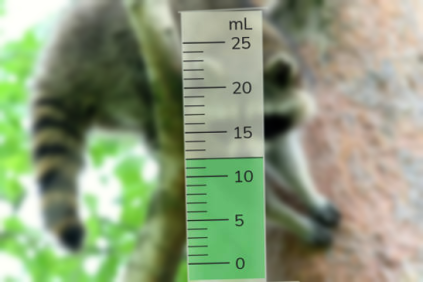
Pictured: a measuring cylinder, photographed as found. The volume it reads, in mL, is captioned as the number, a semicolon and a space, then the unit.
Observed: 12; mL
